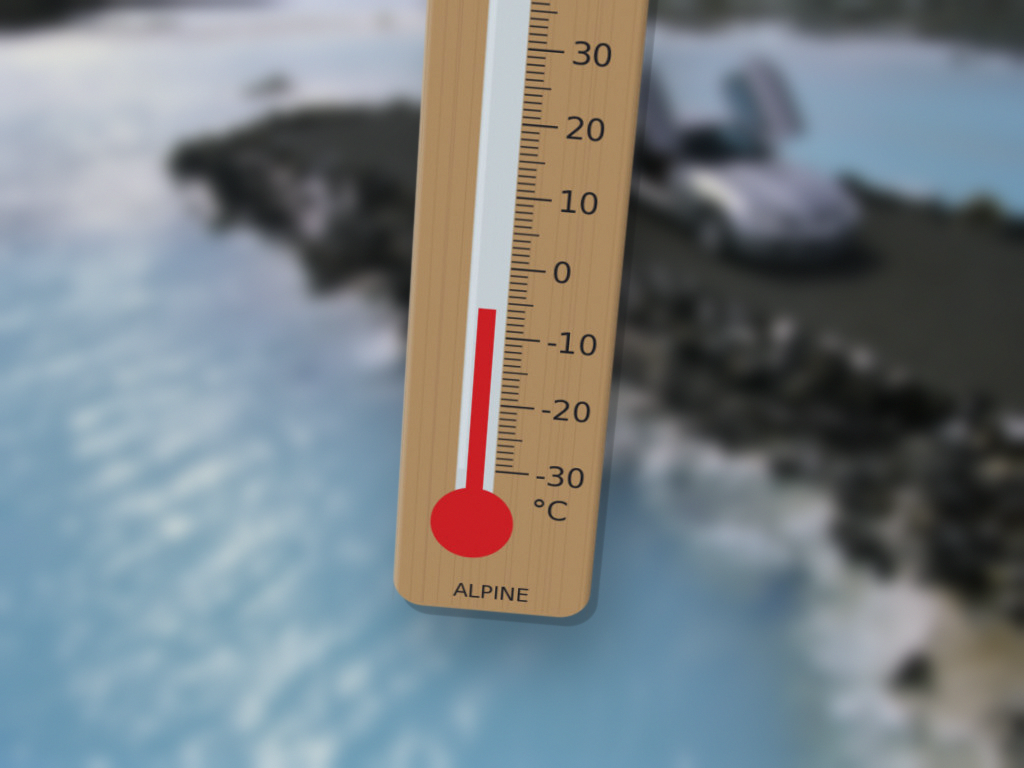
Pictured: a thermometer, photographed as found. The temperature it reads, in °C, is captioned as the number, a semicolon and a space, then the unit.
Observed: -6; °C
